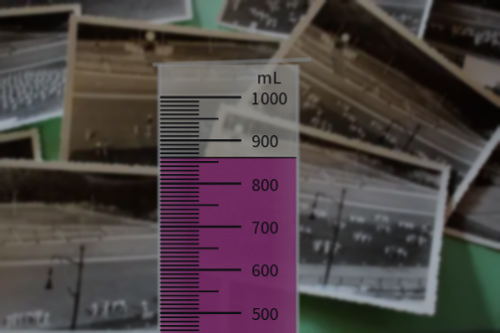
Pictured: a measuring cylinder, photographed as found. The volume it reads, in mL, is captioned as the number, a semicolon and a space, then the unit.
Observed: 860; mL
